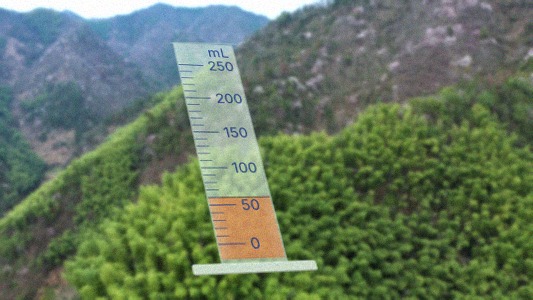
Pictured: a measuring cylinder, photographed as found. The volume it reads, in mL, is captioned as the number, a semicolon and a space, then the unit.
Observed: 60; mL
